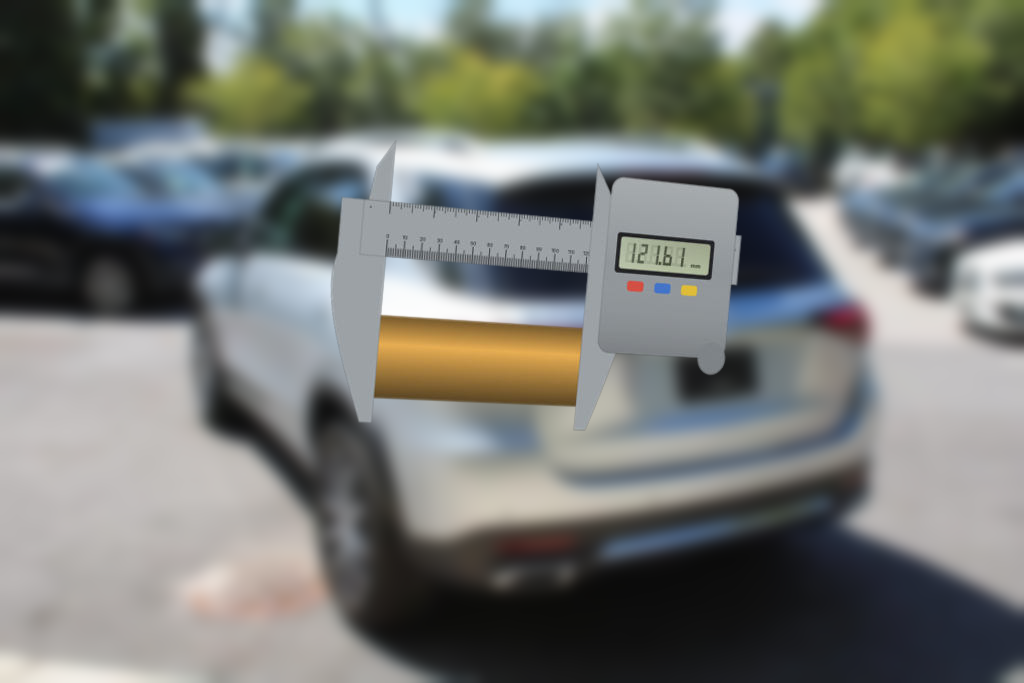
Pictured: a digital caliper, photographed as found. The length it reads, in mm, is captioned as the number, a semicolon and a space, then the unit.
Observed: 121.61; mm
